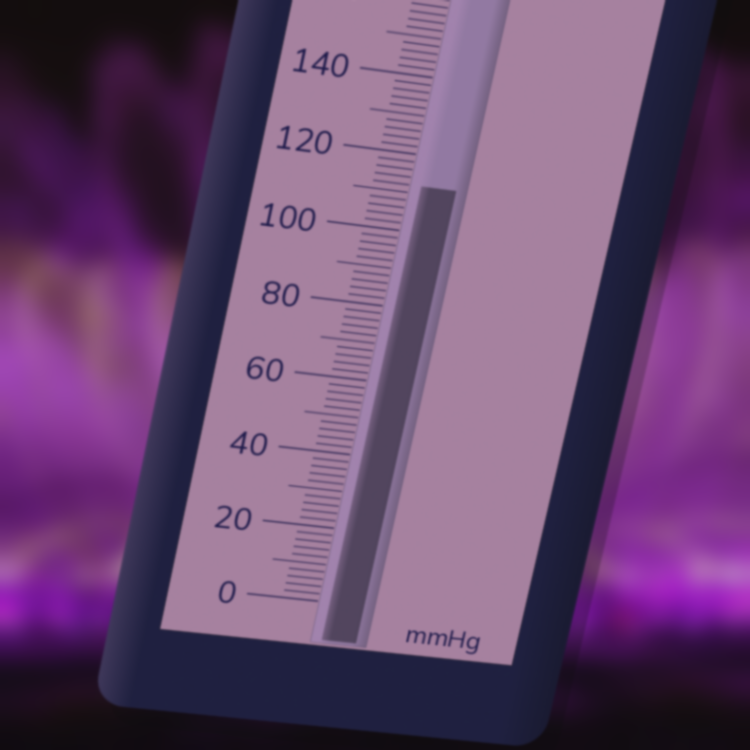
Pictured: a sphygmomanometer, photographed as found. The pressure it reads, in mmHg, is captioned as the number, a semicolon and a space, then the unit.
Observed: 112; mmHg
